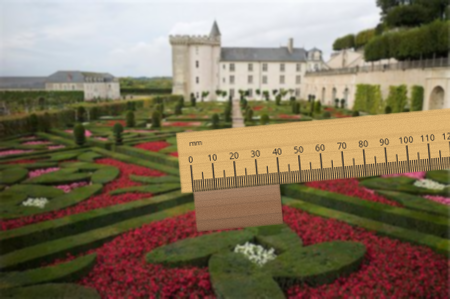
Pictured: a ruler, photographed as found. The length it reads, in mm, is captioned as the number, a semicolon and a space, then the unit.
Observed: 40; mm
